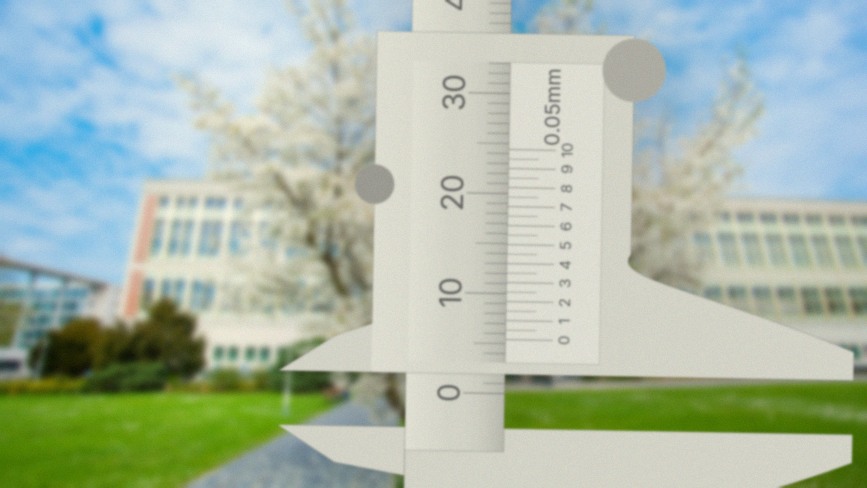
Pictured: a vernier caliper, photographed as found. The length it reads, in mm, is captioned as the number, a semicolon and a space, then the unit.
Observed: 5.4; mm
